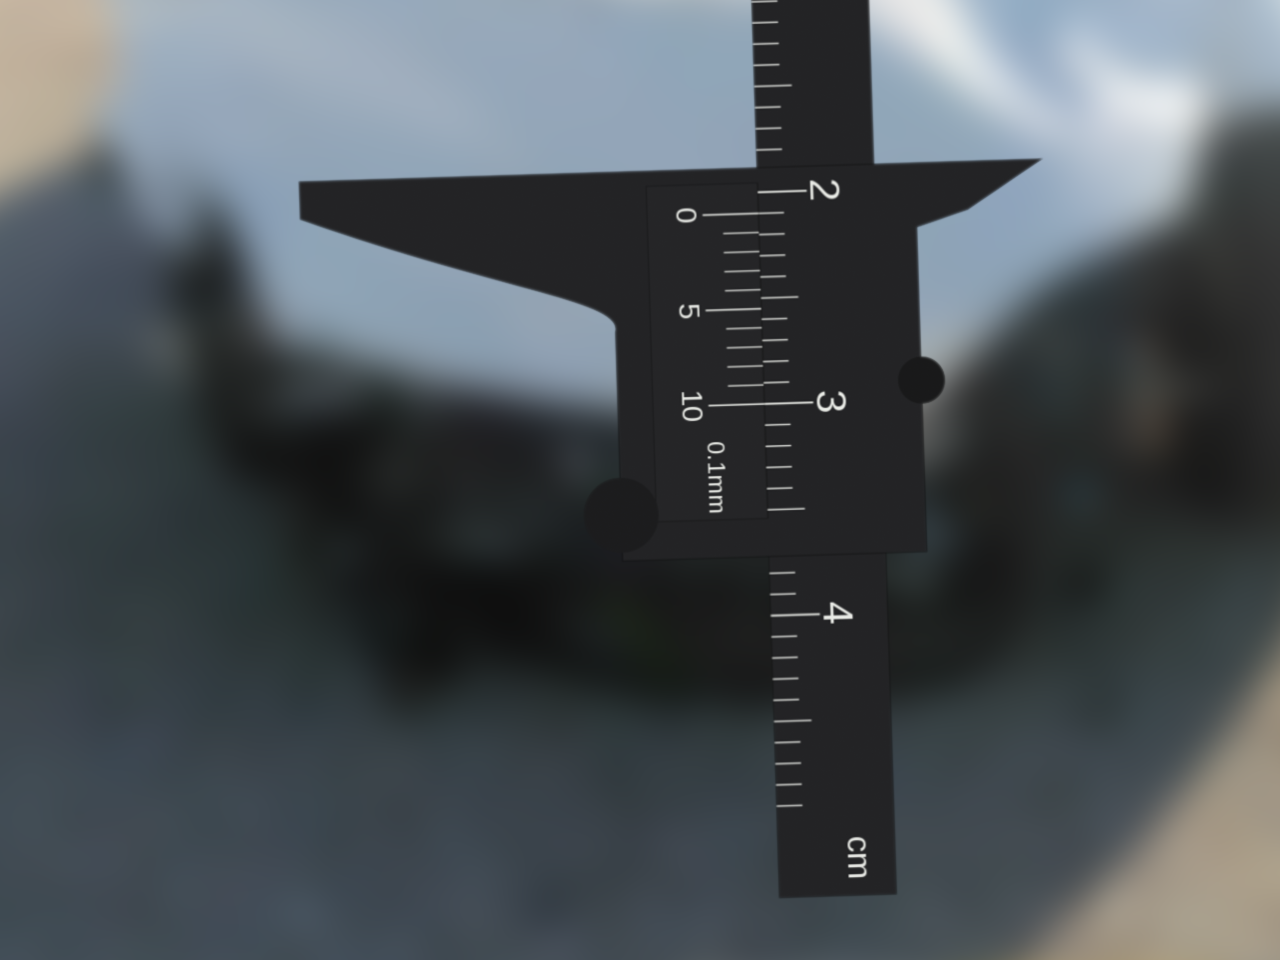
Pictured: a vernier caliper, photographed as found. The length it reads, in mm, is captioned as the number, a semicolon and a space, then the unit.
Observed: 21.0; mm
